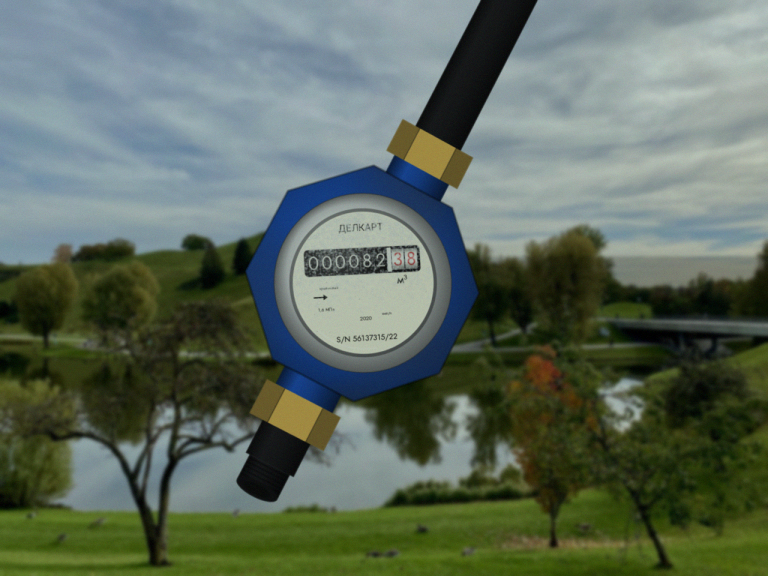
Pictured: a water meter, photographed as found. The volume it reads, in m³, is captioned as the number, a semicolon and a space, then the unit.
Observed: 82.38; m³
